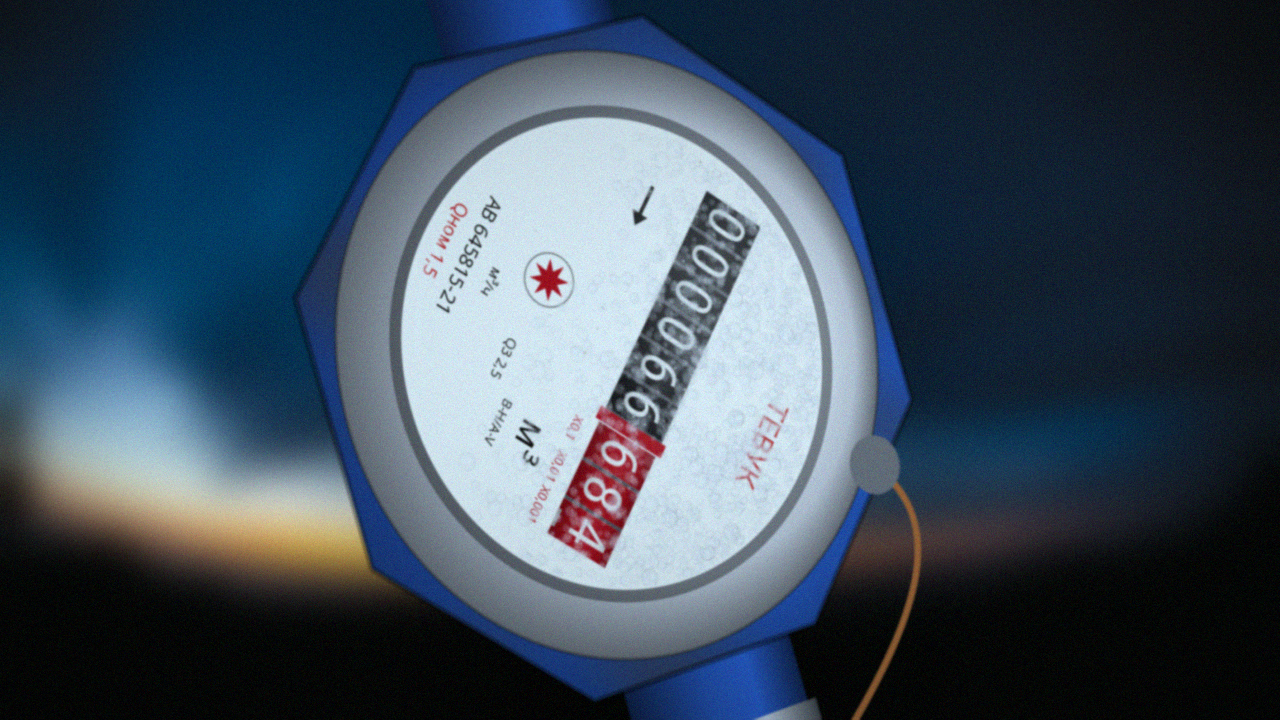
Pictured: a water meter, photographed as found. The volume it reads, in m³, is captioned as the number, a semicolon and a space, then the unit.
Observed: 66.684; m³
